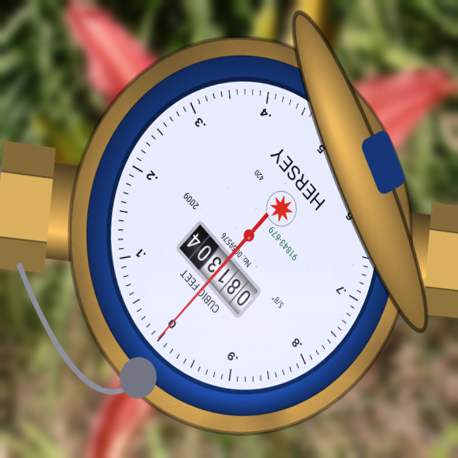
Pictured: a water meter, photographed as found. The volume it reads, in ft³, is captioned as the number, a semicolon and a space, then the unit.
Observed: 81304.00; ft³
